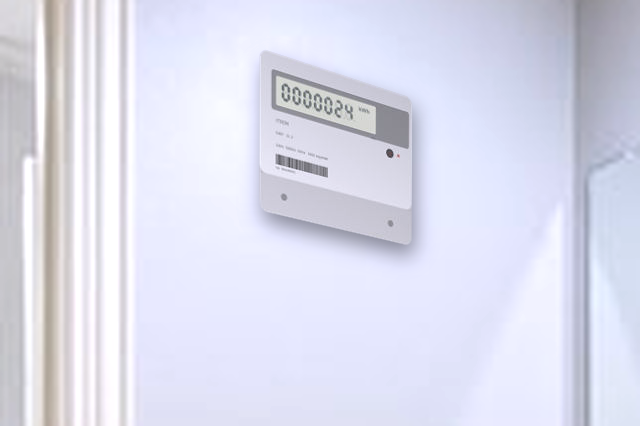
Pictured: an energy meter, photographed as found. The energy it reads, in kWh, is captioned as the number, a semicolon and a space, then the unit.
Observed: 24; kWh
